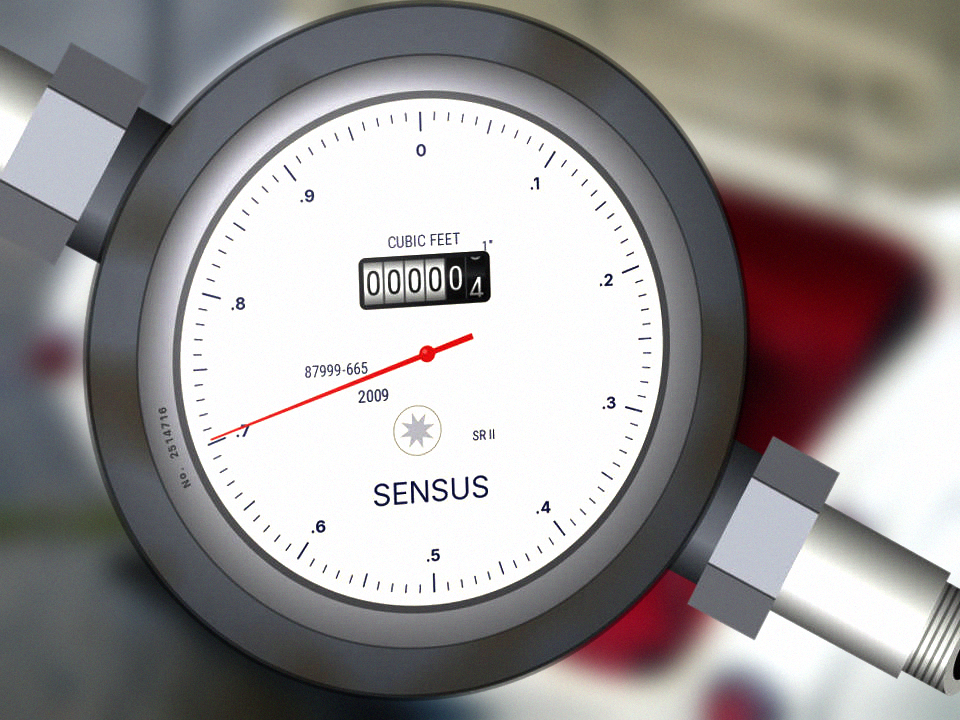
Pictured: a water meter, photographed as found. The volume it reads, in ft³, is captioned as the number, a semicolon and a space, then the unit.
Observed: 3.70; ft³
